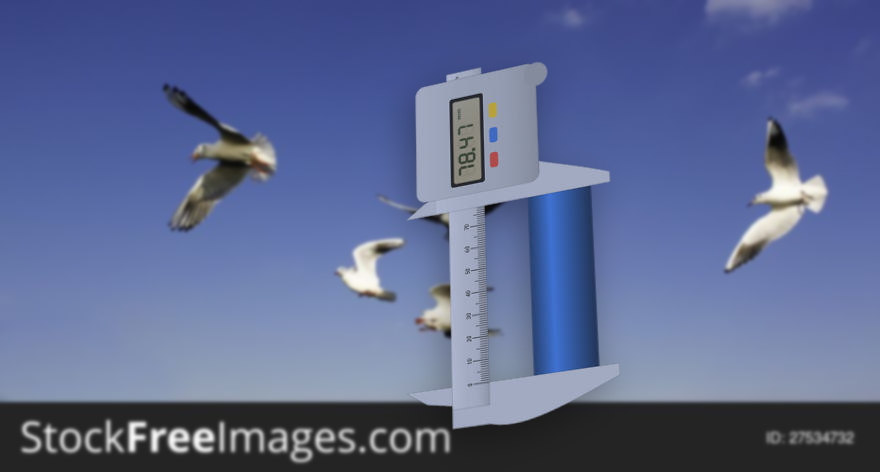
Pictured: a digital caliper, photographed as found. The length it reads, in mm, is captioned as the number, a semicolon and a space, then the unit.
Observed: 78.47; mm
